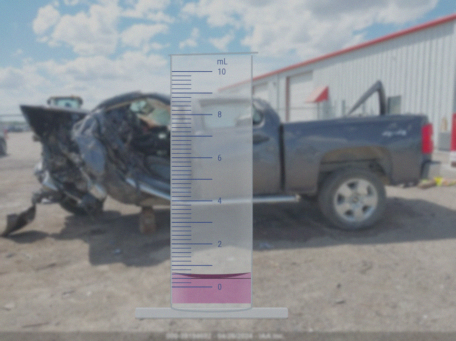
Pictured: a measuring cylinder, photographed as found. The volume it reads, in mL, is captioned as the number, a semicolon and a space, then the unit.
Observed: 0.4; mL
